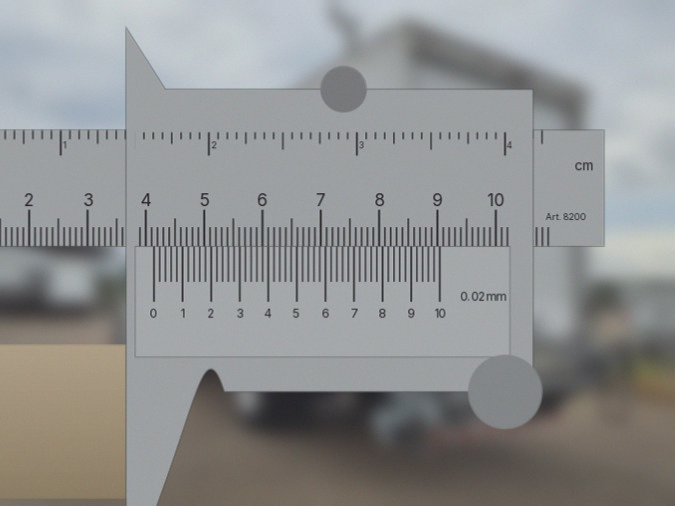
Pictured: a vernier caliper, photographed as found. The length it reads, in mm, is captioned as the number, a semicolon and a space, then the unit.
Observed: 41.4; mm
